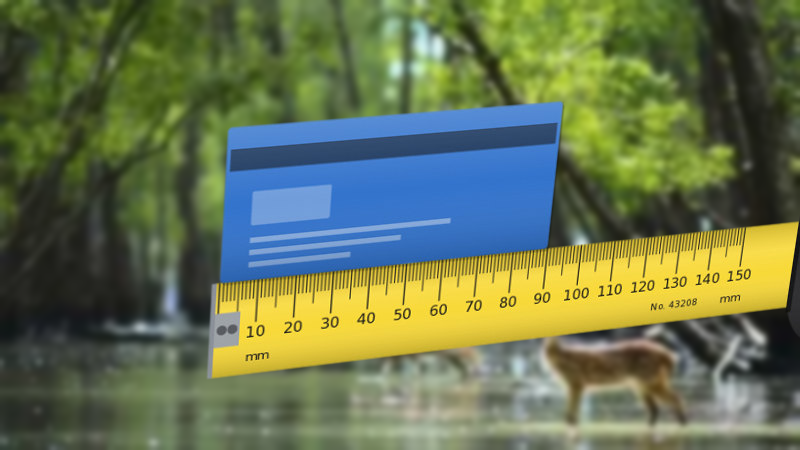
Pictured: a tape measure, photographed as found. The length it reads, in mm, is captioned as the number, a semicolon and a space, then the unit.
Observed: 90; mm
